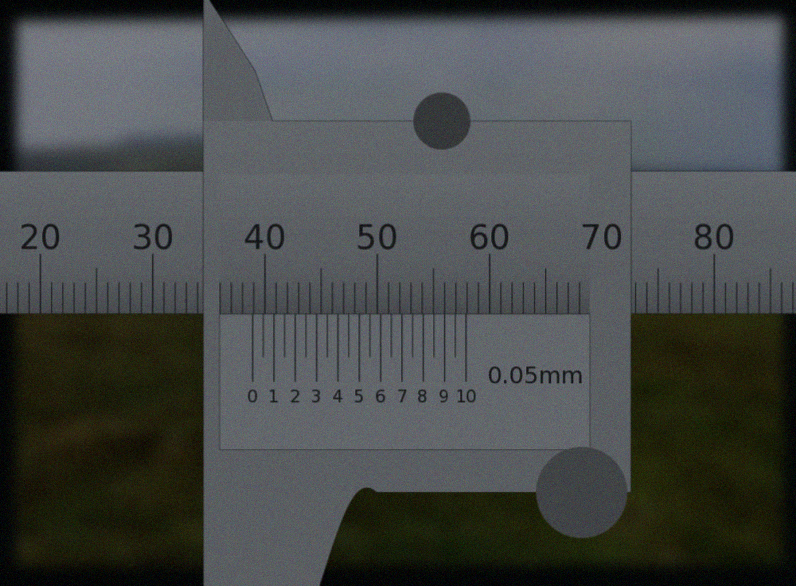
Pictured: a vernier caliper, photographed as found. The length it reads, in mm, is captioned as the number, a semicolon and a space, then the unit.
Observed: 38.9; mm
